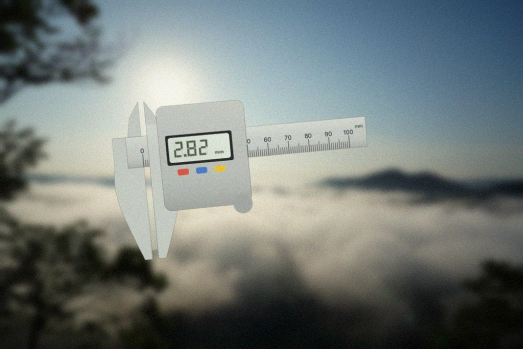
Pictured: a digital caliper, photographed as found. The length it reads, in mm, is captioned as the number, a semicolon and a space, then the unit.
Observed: 2.82; mm
